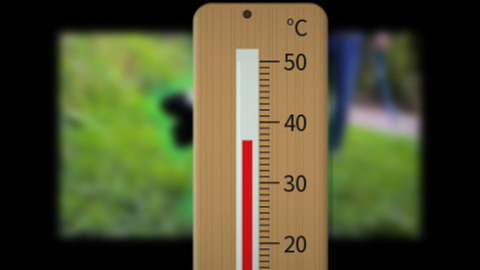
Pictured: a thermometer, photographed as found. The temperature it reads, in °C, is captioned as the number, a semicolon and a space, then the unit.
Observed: 37; °C
